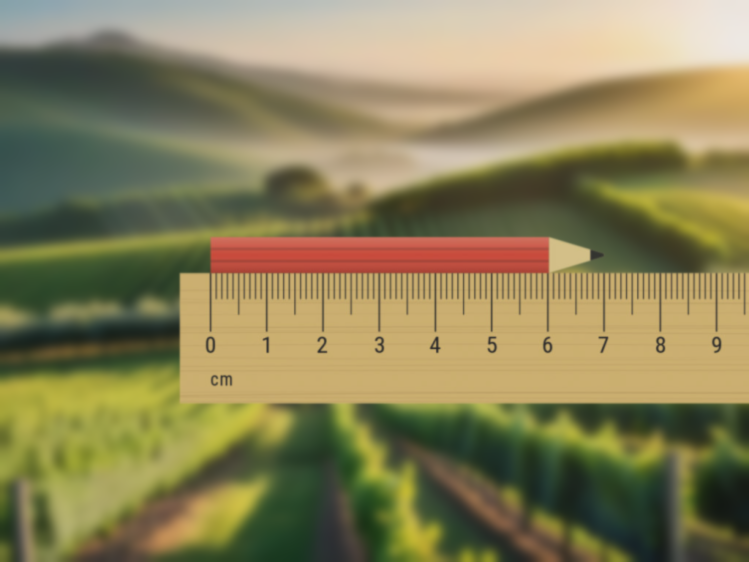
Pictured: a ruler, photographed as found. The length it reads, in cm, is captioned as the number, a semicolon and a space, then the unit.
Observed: 7; cm
